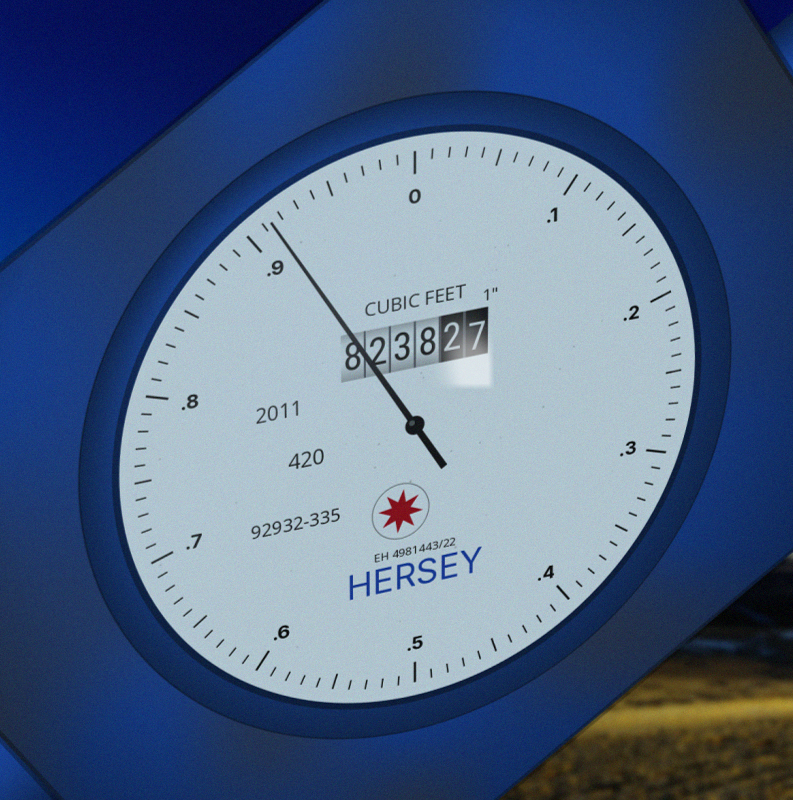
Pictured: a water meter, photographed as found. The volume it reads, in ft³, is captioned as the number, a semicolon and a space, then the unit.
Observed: 823826.91; ft³
